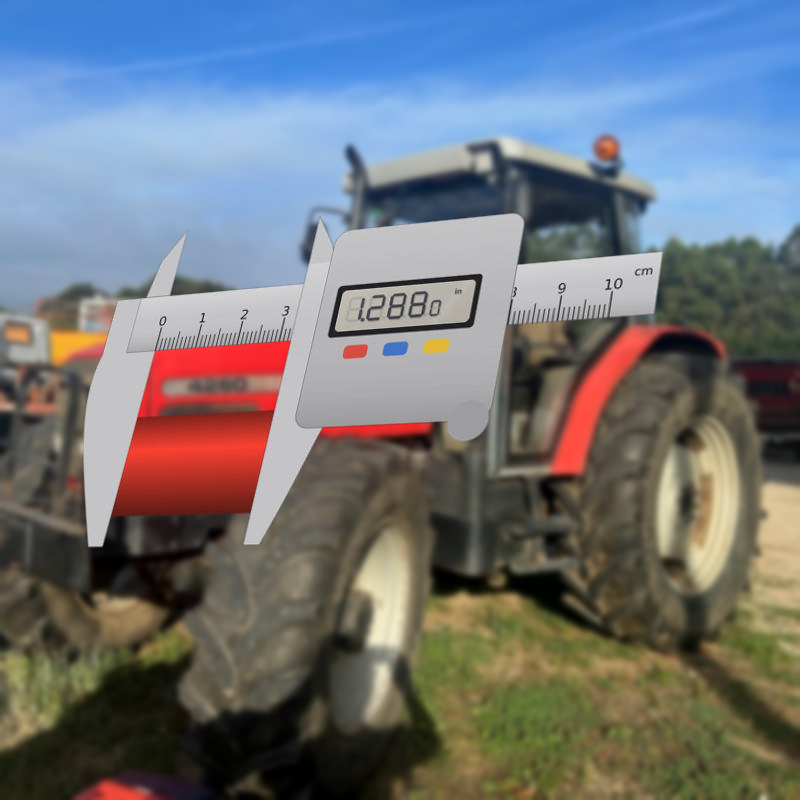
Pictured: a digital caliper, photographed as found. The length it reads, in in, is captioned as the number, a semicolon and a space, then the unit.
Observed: 1.2880; in
